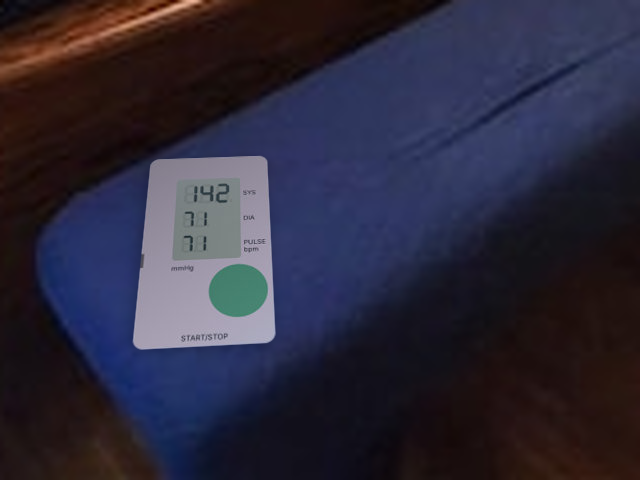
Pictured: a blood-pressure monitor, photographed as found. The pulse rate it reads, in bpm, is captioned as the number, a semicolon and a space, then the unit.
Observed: 71; bpm
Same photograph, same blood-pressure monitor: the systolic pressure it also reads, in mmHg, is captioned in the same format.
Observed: 142; mmHg
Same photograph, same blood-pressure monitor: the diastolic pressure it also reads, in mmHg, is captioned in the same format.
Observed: 71; mmHg
